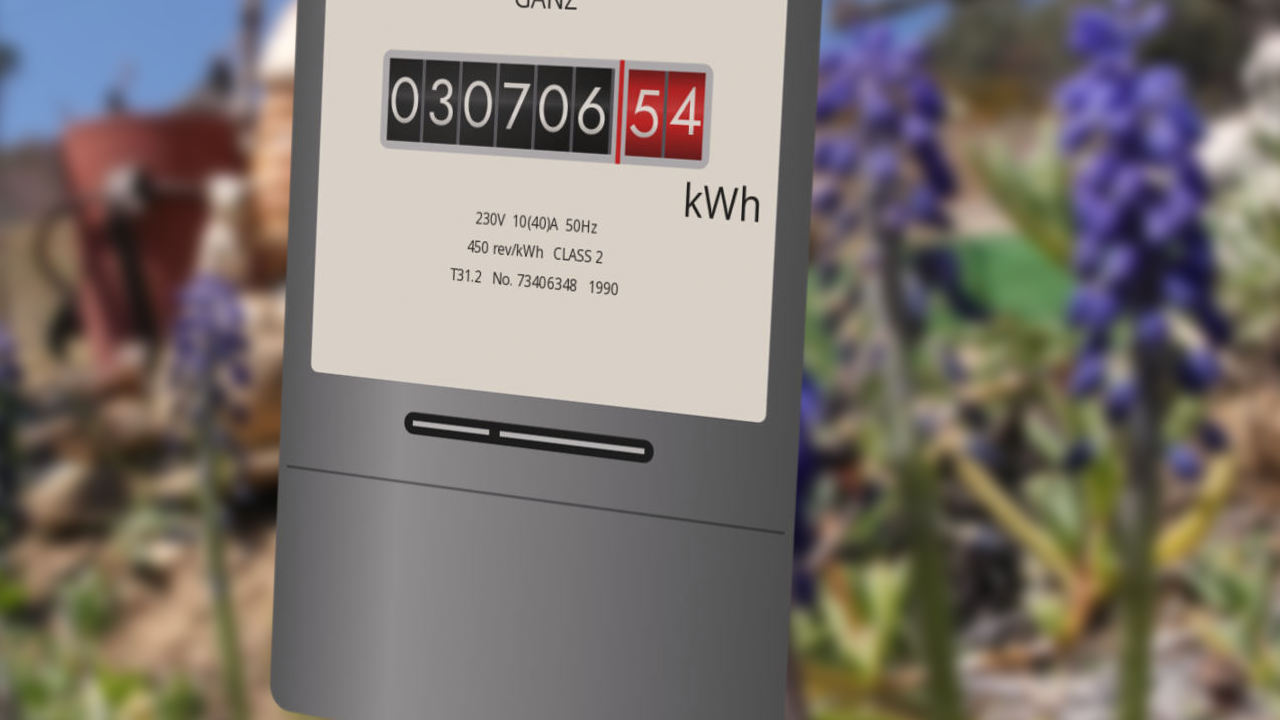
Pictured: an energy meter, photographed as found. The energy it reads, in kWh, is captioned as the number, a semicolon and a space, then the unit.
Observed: 30706.54; kWh
